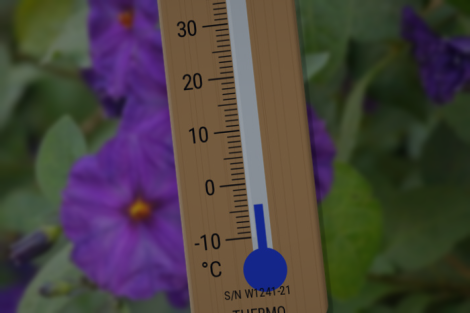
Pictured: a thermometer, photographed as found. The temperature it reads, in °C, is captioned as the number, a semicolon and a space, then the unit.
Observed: -4; °C
